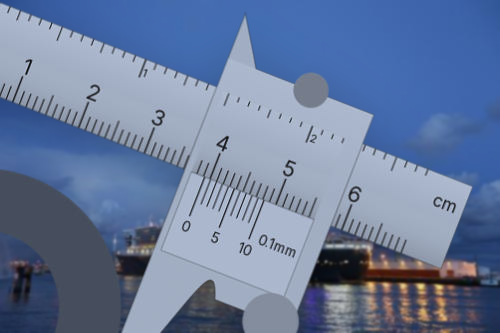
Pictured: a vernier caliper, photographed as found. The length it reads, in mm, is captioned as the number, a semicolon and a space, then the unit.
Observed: 39.2; mm
